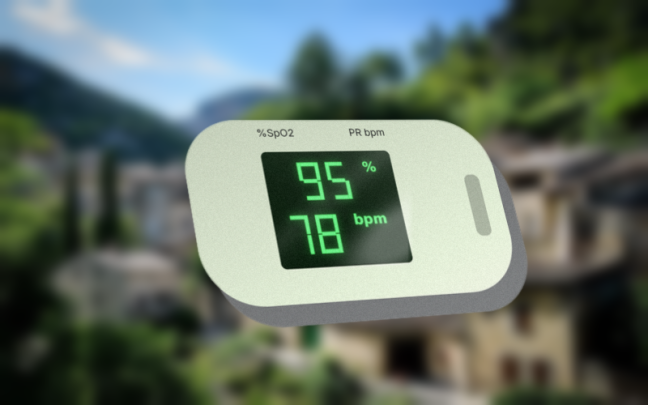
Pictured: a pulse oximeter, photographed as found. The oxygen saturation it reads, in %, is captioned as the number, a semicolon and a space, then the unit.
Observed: 95; %
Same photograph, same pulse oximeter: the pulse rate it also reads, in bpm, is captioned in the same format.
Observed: 78; bpm
